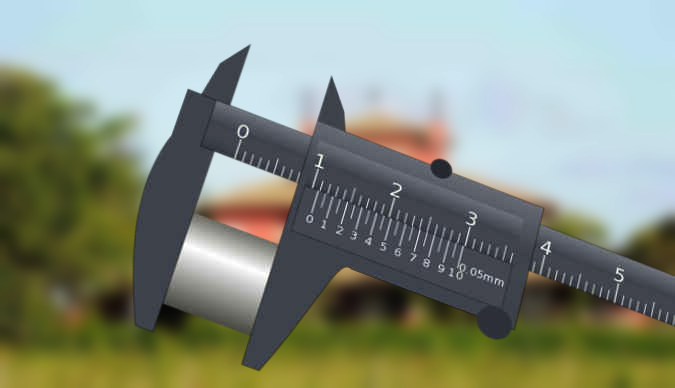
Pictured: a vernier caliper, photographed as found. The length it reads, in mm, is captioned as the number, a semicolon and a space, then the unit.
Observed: 10.8; mm
